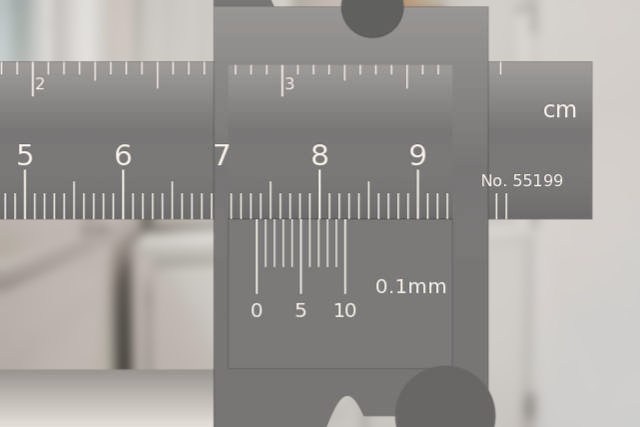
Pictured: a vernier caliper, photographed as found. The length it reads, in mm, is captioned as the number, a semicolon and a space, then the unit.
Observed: 73.6; mm
